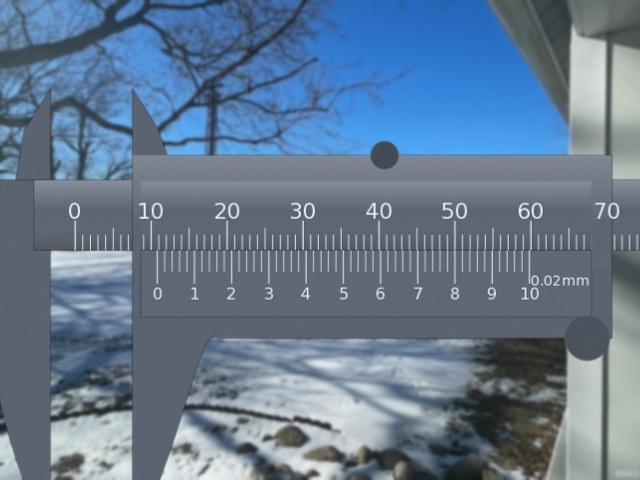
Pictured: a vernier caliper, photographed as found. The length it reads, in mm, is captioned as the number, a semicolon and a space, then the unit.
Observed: 10.8; mm
